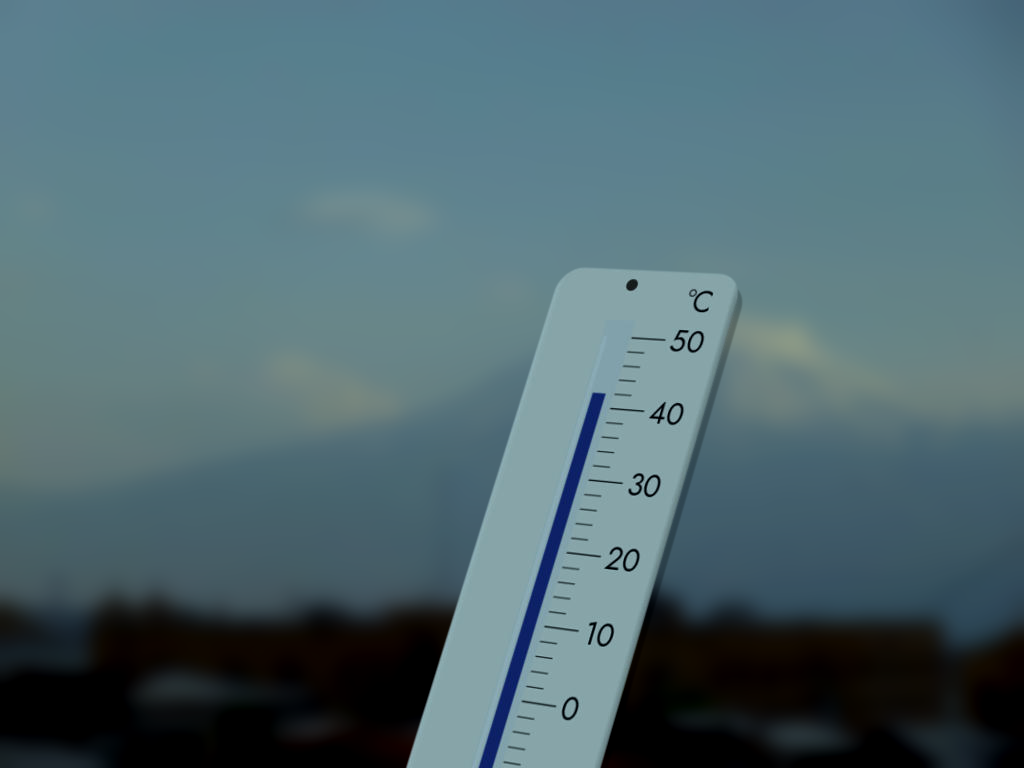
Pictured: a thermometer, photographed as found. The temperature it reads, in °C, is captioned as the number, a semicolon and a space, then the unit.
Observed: 42; °C
